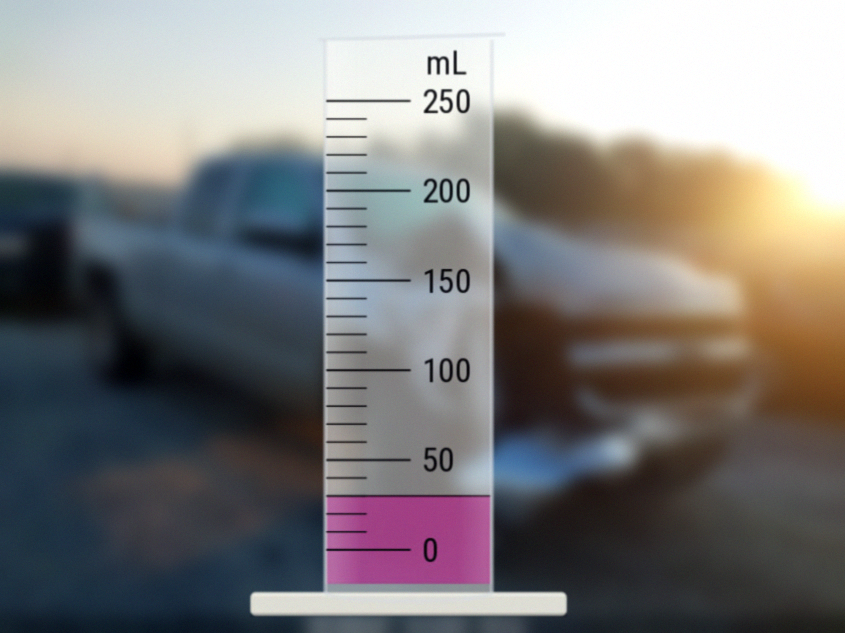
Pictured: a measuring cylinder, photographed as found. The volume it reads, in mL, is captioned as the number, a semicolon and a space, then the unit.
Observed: 30; mL
